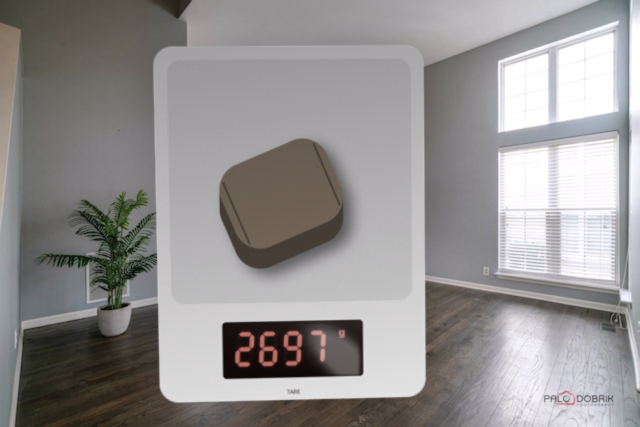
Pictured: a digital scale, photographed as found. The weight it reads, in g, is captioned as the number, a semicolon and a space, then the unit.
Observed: 2697; g
